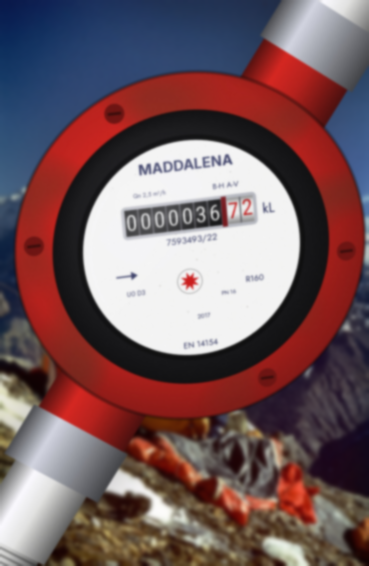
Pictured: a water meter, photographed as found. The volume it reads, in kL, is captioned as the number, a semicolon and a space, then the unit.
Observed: 36.72; kL
